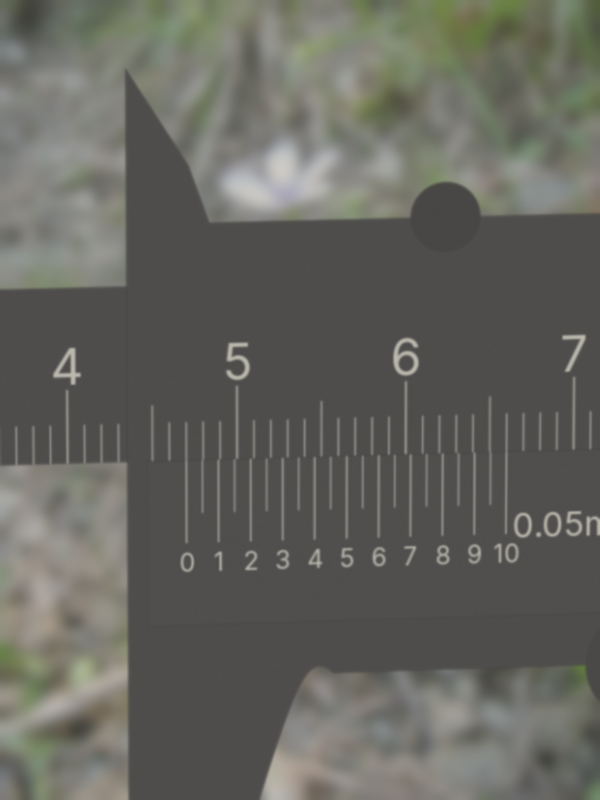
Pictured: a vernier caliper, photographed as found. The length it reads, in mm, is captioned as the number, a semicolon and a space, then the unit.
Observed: 47.0; mm
